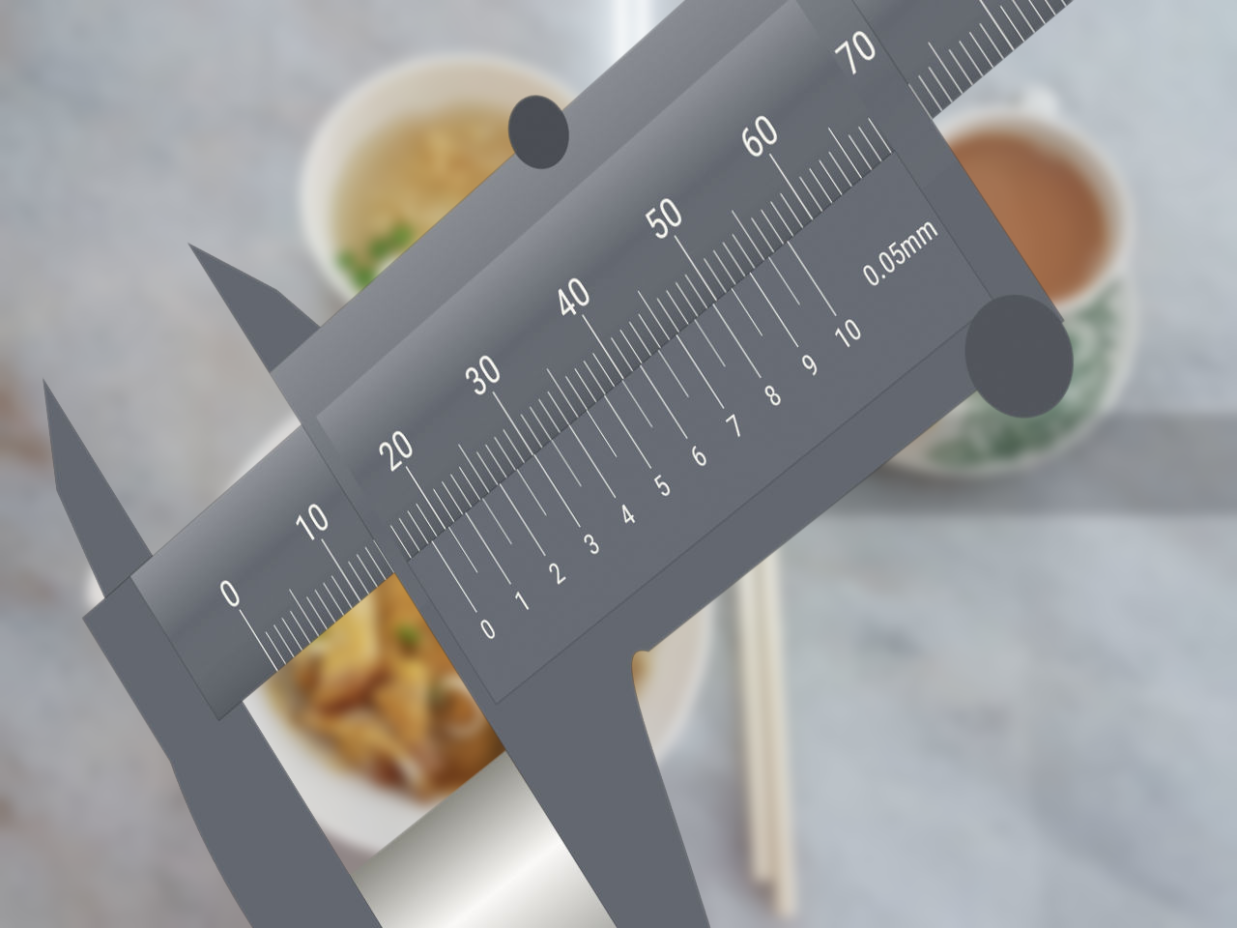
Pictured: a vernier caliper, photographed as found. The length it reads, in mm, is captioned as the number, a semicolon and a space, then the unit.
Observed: 18.4; mm
